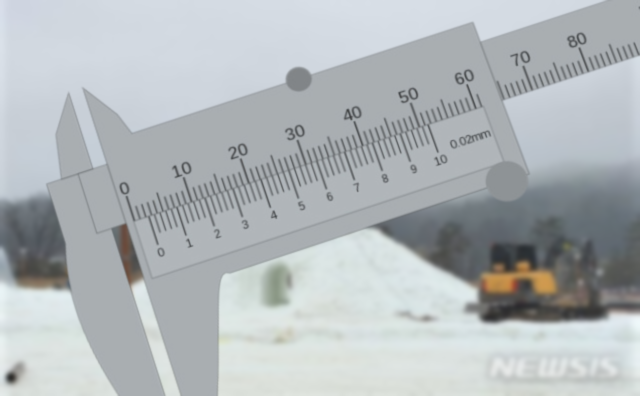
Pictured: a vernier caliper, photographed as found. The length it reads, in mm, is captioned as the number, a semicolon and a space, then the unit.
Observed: 2.5; mm
